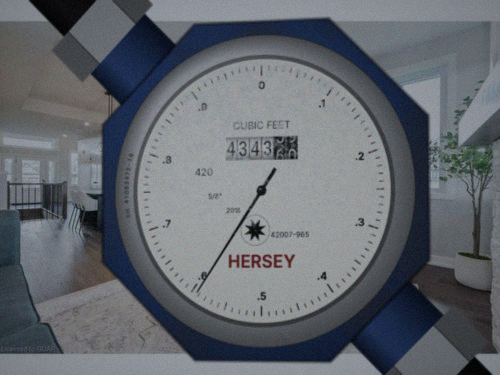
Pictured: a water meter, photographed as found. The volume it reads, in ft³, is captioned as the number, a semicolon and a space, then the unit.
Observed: 434359.59; ft³
